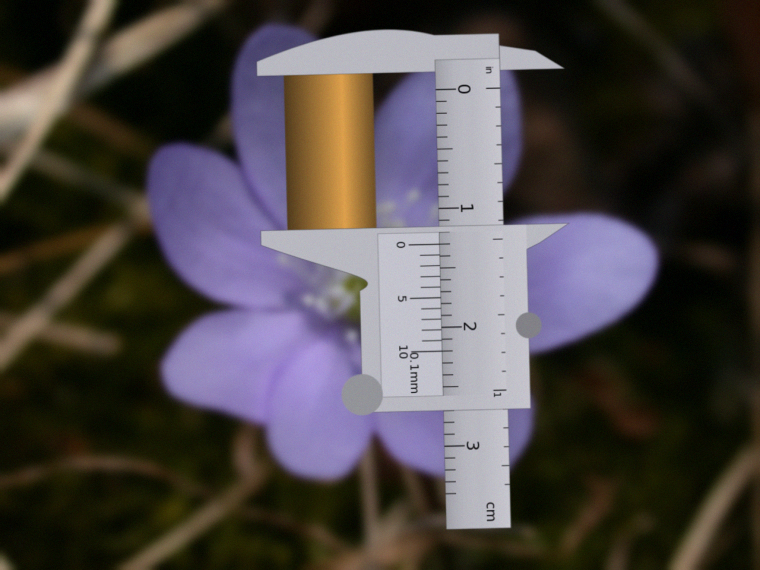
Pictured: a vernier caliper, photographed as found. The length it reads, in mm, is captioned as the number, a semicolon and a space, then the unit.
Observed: 13.0; mm
